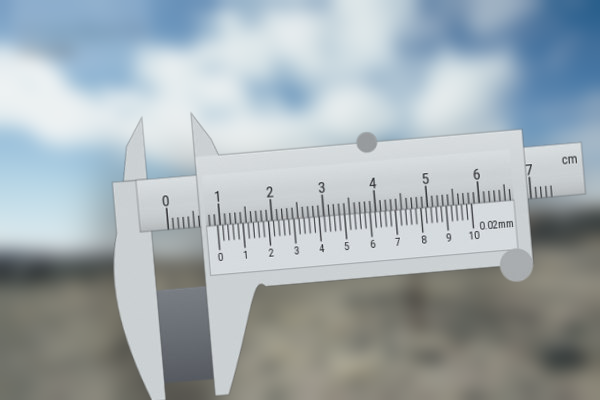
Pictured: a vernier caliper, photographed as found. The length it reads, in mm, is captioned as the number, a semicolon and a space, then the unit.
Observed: 9.5; mm
